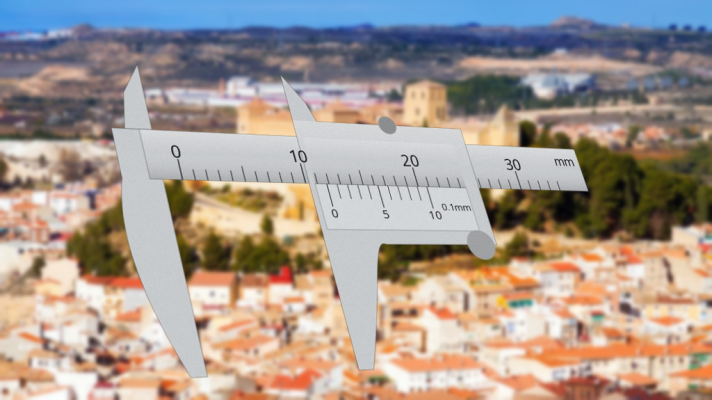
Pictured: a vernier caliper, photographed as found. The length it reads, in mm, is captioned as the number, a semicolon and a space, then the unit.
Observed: 11.8; mm
